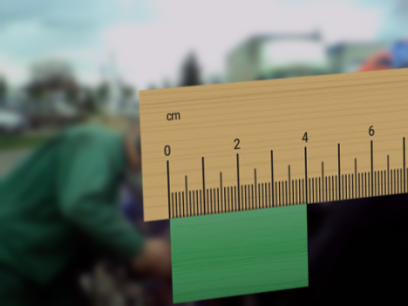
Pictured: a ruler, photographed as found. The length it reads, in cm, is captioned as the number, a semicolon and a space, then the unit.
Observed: 4; cm
